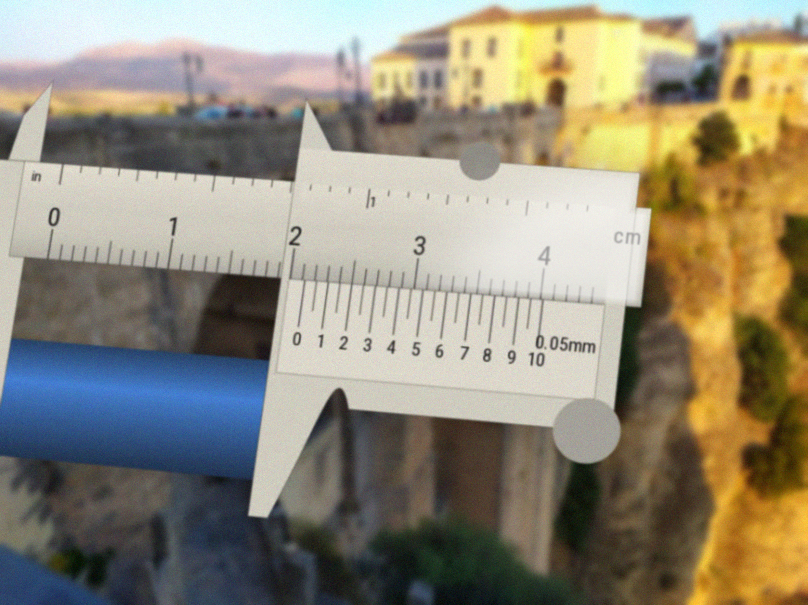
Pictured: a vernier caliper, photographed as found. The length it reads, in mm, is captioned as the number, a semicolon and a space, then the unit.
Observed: 21.2; mm
